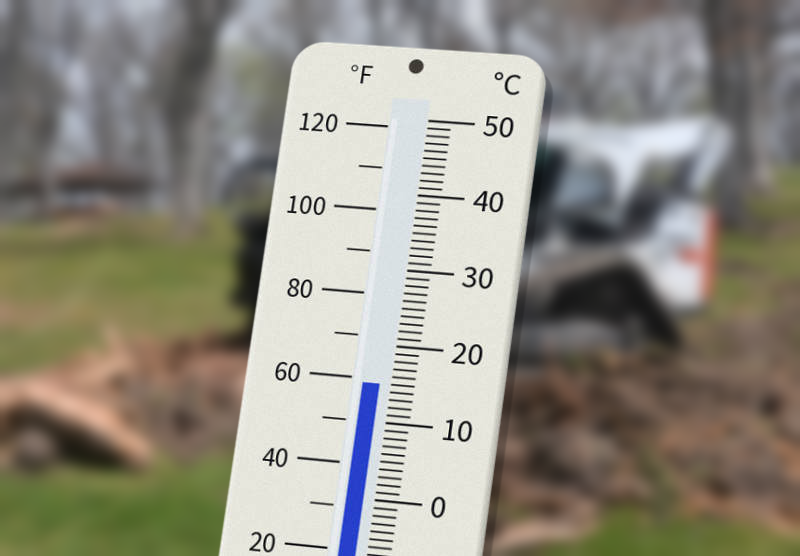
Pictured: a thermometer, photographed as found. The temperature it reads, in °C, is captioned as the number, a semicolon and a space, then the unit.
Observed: 15; °C
